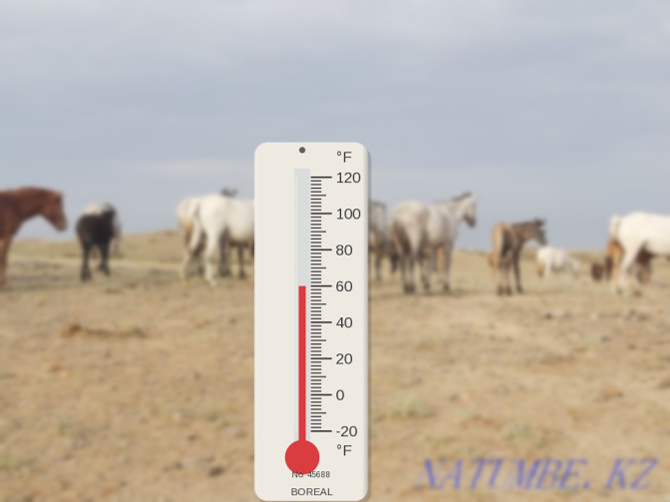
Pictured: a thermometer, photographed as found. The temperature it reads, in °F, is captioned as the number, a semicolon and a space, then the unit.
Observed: 60; °F
